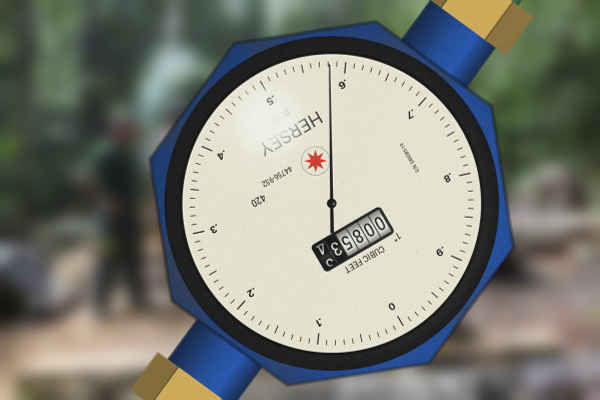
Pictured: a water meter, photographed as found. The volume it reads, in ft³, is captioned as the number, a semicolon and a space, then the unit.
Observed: 8533.58; ft³
